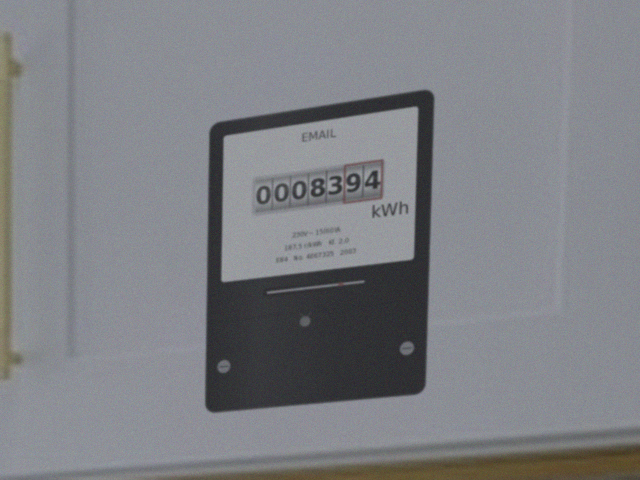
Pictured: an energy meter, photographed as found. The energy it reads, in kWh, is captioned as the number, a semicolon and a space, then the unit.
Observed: 83.94; kWh
